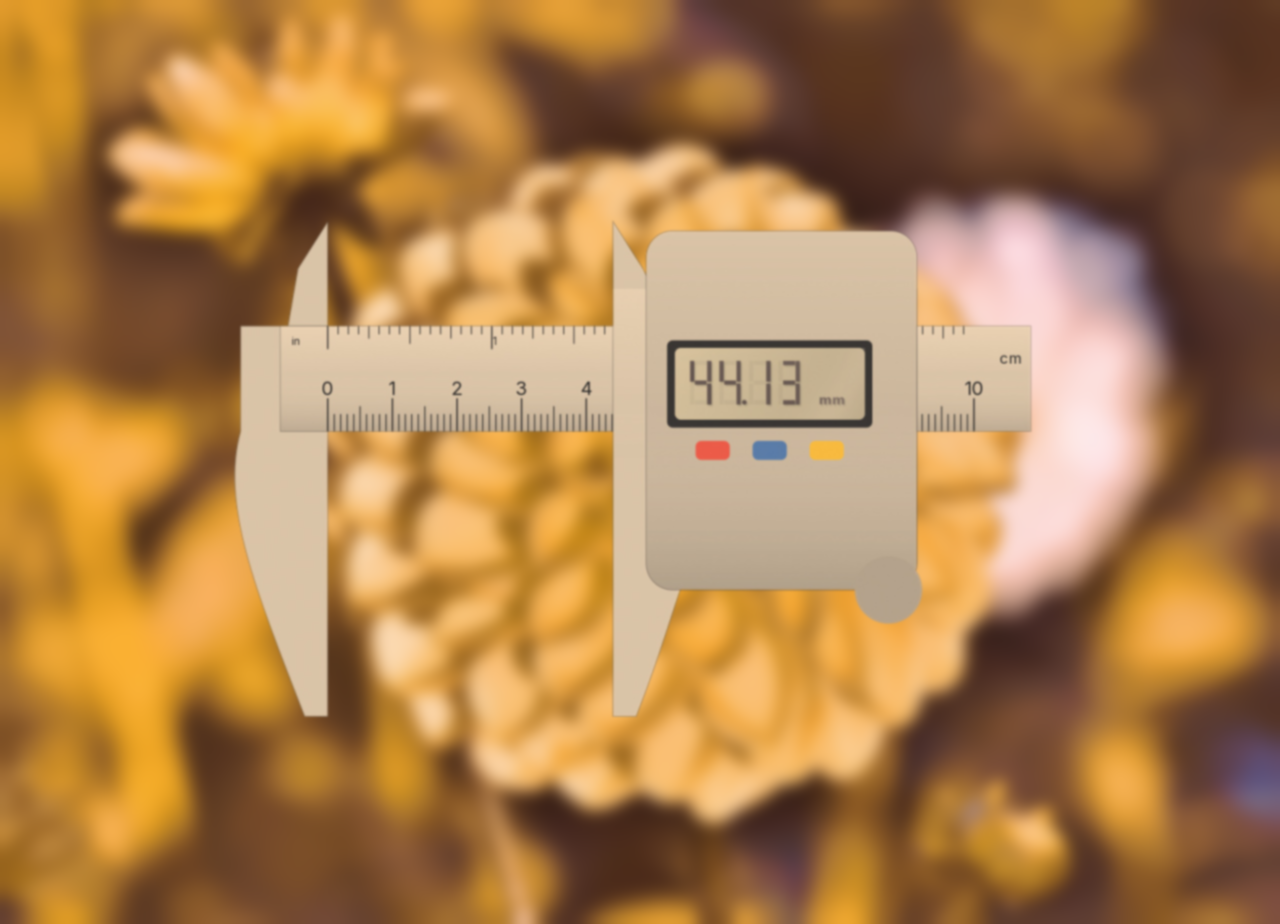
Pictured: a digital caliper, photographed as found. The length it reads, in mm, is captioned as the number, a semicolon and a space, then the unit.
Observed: 44.13; mm
